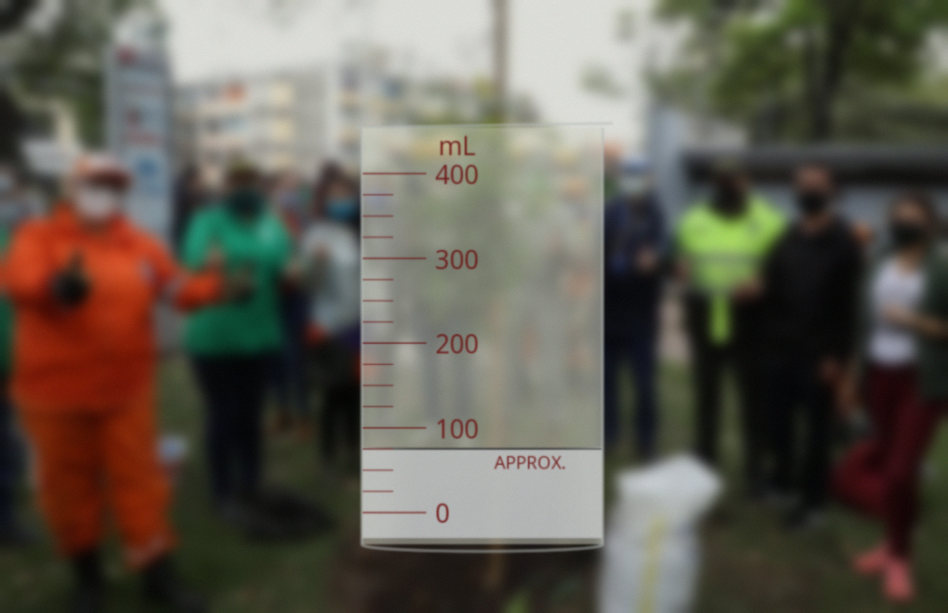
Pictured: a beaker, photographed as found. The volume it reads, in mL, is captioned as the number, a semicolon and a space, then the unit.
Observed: 75; mL
